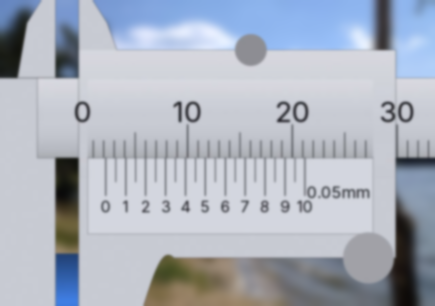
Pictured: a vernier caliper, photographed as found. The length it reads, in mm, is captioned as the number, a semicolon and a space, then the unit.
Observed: 2.2; mm
